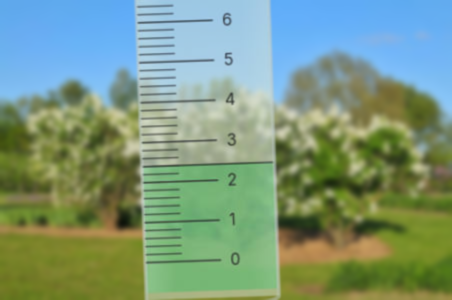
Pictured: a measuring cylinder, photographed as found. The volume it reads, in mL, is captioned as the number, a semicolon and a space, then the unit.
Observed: 2.4; mL
